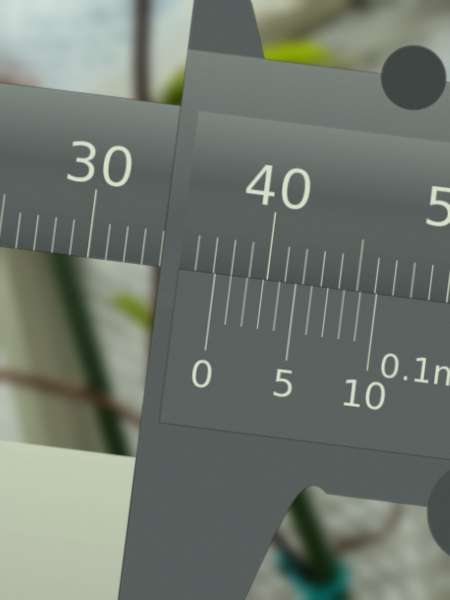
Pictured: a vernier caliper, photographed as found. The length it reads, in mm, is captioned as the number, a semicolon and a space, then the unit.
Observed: 37.1; mm
